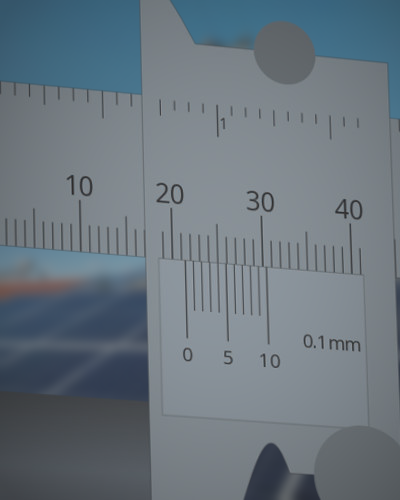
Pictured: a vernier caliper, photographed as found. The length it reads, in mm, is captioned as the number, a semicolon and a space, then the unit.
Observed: 21.4; mm
